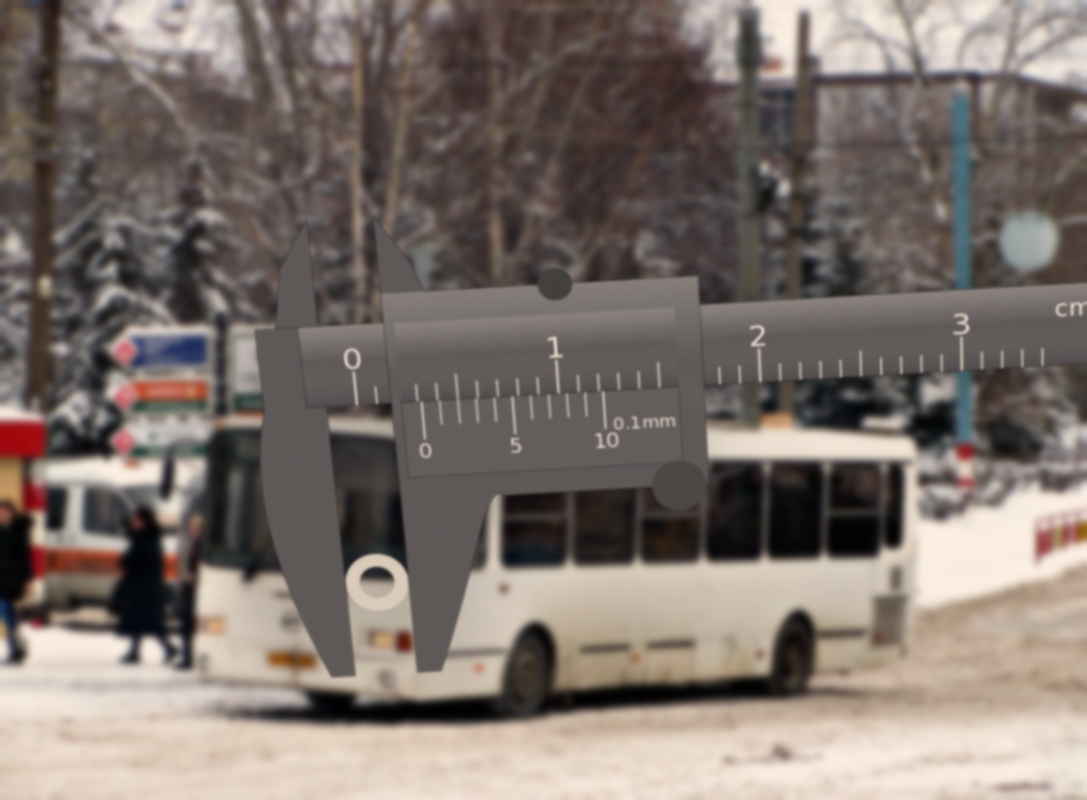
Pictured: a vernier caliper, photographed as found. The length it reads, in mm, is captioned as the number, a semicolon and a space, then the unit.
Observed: 3.2; mm
